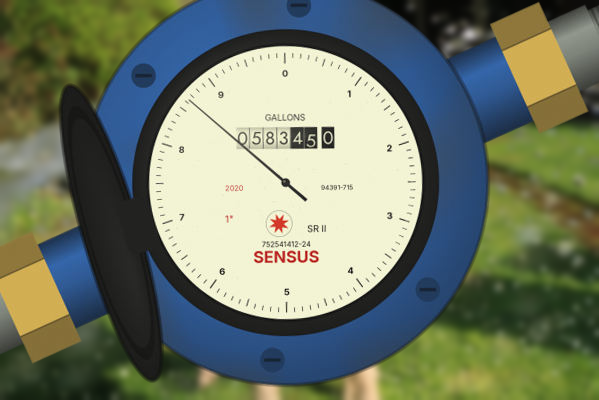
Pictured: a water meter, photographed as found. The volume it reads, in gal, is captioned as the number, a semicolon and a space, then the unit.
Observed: 583448.6; gal
